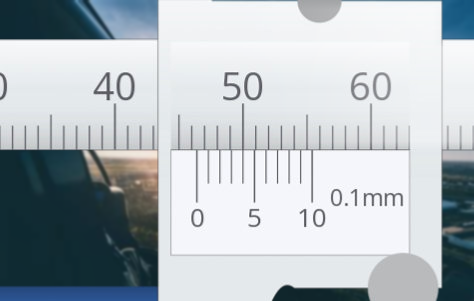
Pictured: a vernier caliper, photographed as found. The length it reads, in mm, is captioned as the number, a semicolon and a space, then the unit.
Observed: 46.4; mm
